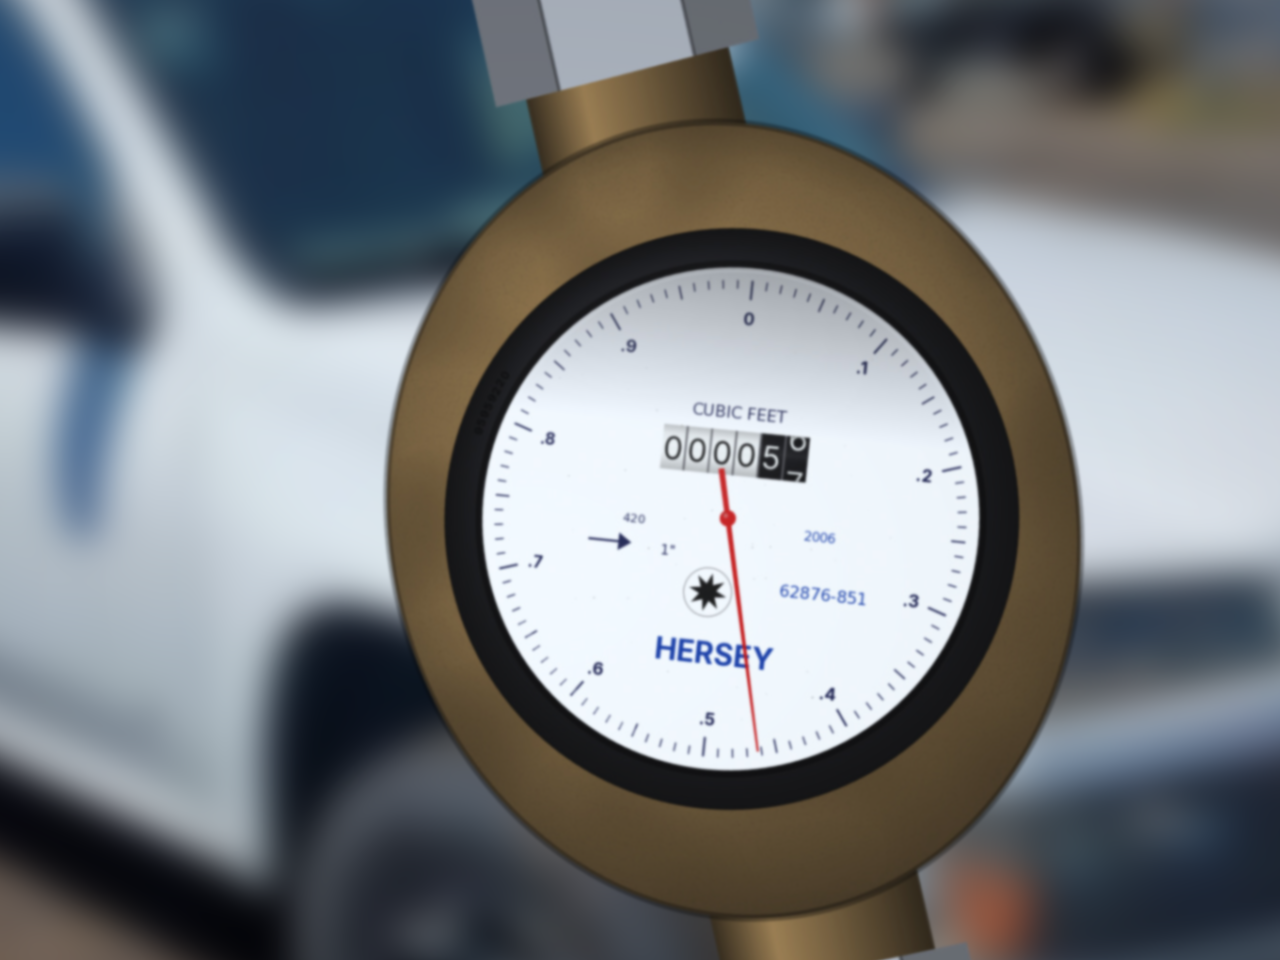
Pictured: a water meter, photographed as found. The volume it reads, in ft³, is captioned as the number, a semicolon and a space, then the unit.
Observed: 56.46; ft³
